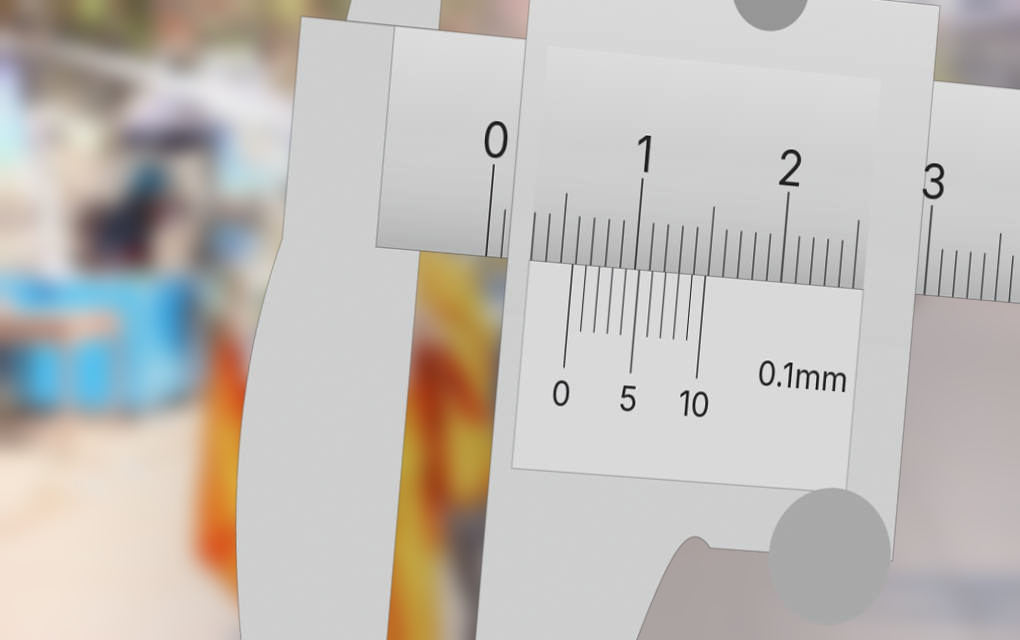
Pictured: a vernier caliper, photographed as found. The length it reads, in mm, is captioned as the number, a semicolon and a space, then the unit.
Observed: 5.8; mm
